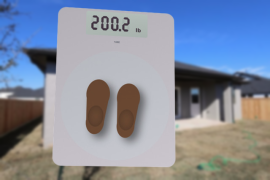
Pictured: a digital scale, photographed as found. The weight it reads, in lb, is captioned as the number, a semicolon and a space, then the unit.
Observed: 200.2; lb
